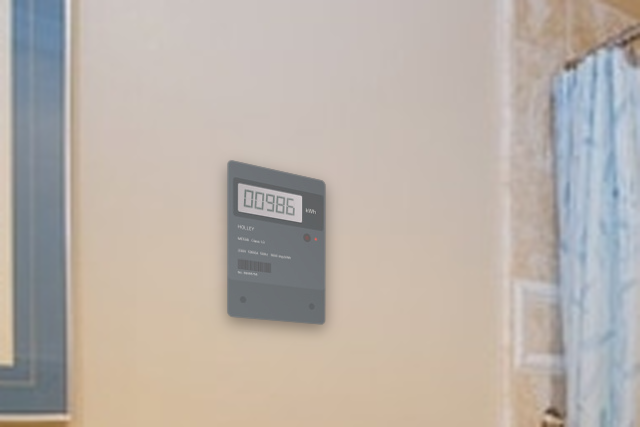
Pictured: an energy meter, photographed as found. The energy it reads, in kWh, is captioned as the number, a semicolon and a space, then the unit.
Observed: 986; kWh
